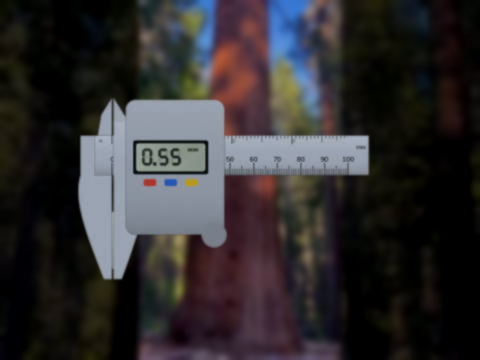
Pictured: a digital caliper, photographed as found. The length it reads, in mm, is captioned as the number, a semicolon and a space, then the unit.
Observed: 0.55; mm
